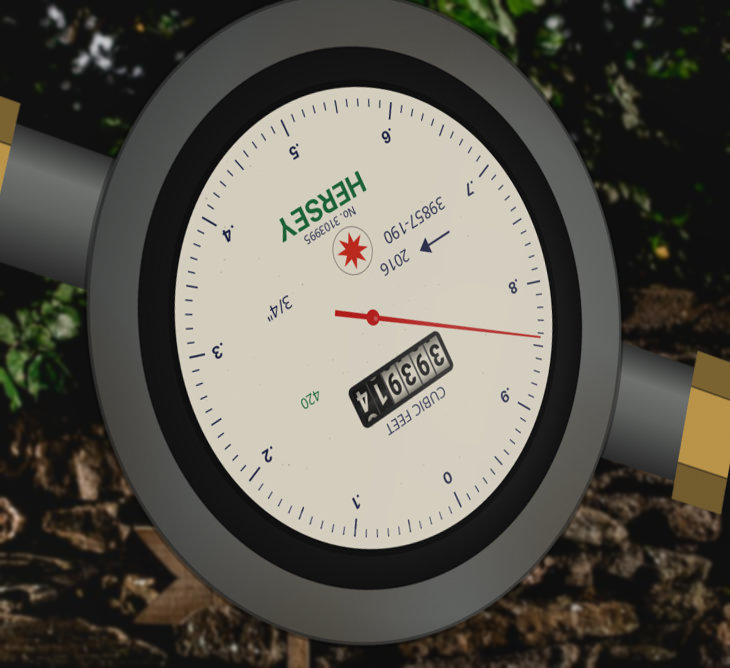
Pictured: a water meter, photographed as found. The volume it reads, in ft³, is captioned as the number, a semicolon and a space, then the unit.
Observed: 393913.84; ft³
